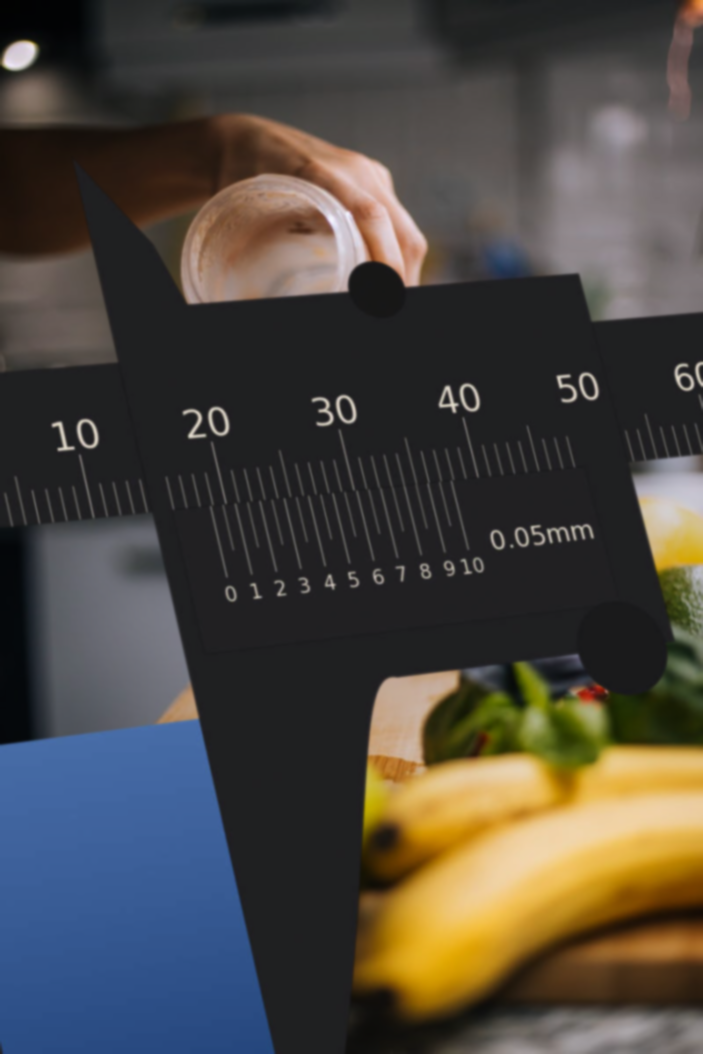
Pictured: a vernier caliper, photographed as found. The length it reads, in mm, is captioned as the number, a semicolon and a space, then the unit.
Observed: 18.8; mm
